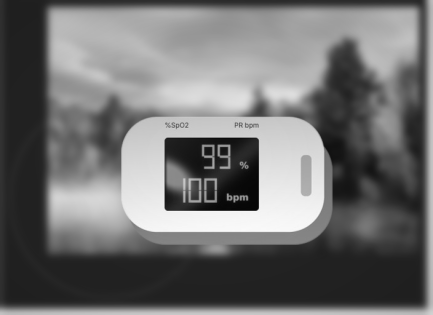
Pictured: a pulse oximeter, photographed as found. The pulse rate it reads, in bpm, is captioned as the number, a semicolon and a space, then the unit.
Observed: 100; bpm
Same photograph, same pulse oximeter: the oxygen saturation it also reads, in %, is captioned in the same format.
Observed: 99; %
